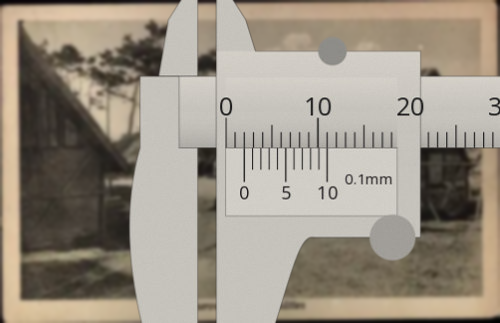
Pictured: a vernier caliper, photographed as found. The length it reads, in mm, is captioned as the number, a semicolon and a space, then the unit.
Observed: 2.0; mm
